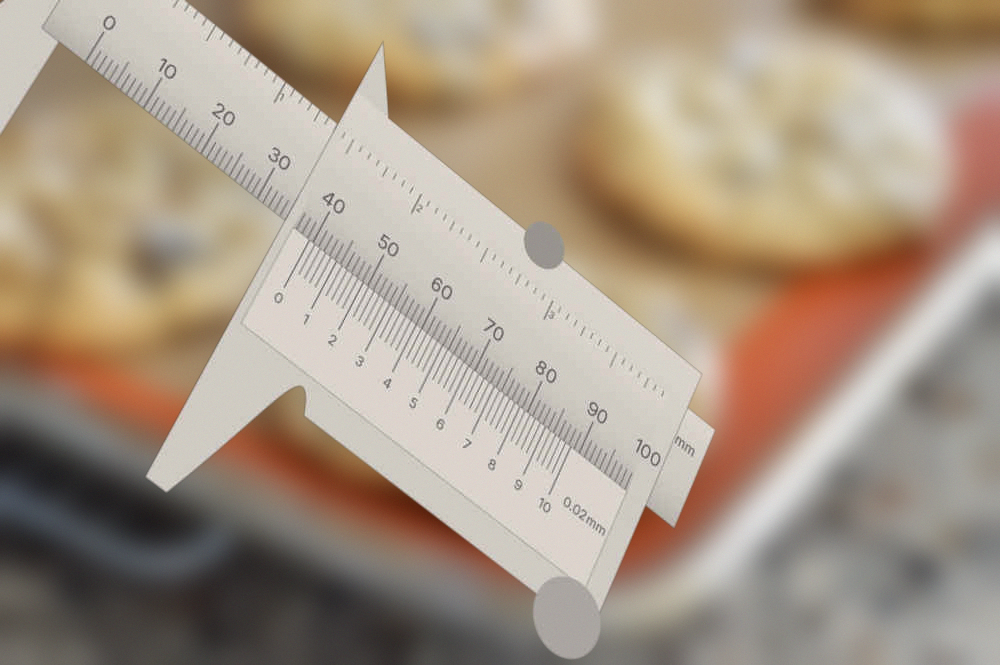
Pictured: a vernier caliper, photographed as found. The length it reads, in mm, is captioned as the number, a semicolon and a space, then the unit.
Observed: 39.4; mm
